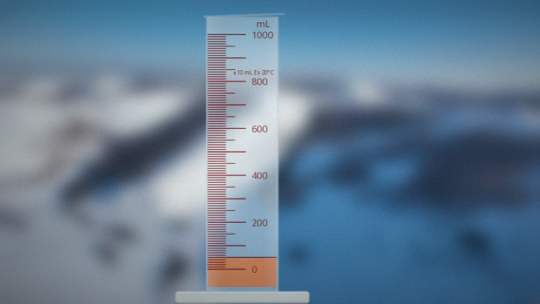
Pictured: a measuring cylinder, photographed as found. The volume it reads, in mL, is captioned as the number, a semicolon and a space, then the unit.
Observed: 50; mL
